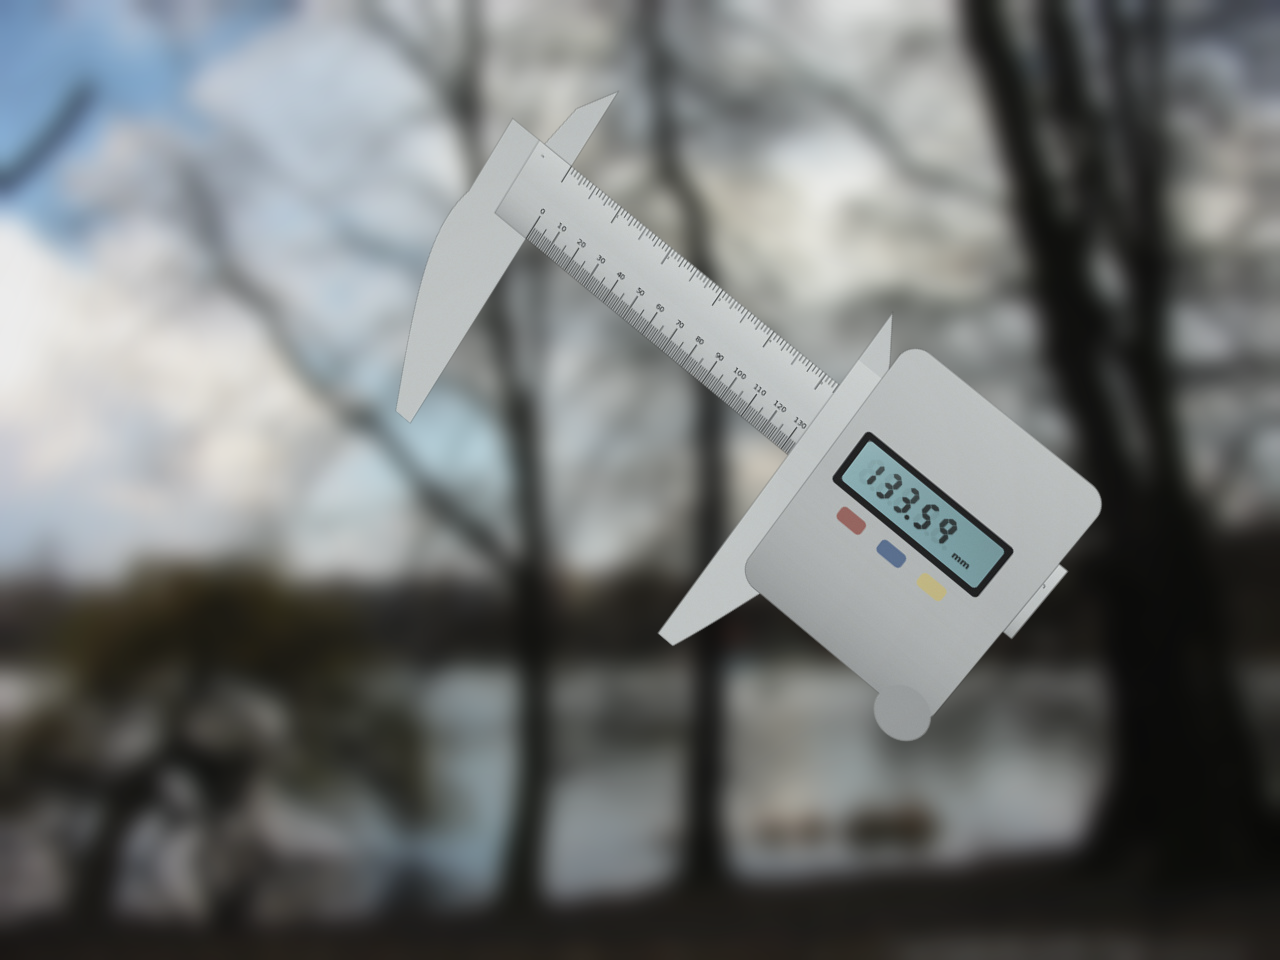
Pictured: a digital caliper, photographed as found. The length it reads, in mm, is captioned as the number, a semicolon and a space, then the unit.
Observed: 133.59; mm
